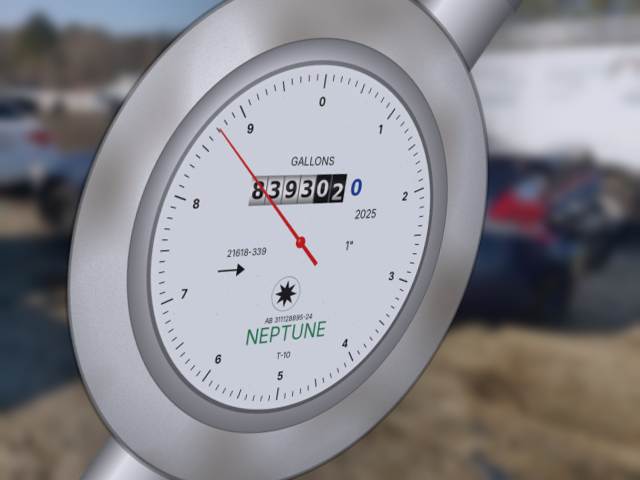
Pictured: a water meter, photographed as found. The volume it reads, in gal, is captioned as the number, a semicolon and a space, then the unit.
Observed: 8393018.7; gal
